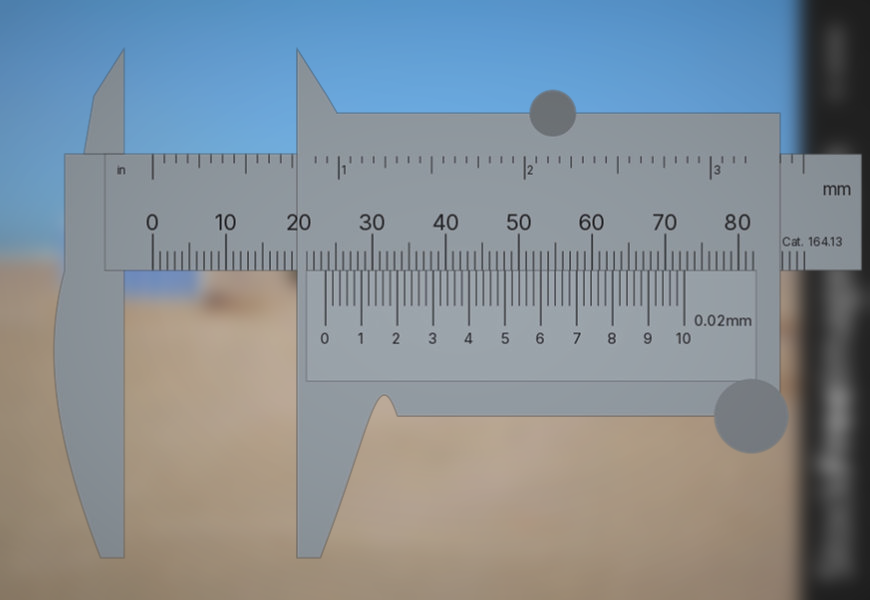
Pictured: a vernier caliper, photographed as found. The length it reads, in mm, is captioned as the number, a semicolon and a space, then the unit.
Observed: 23.6; mm
